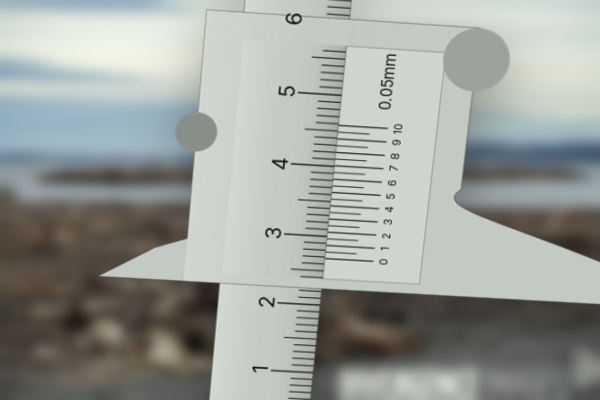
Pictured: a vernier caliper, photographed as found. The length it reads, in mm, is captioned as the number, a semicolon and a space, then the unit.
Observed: 26.8; mm
